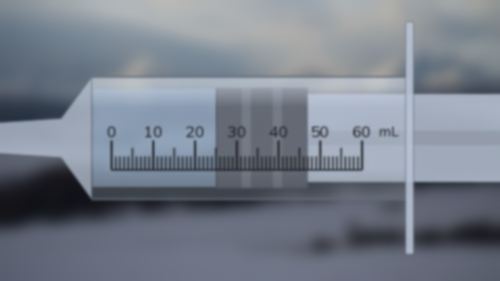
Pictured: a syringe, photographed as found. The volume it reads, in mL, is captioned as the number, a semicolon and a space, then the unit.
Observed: 25; mL
